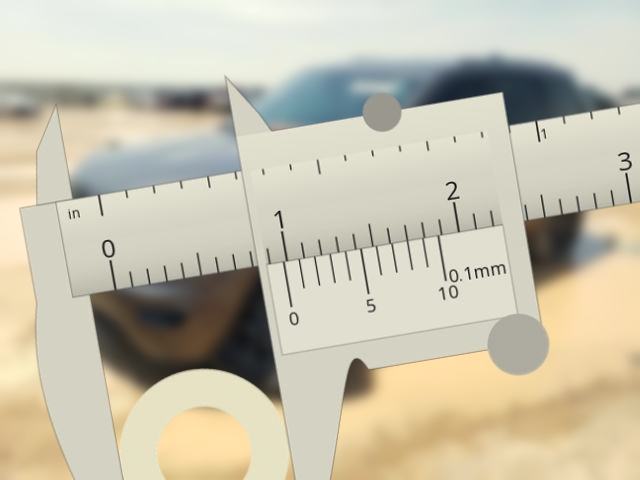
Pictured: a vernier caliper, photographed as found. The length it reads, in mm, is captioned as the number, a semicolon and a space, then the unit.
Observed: 9.8; mm
